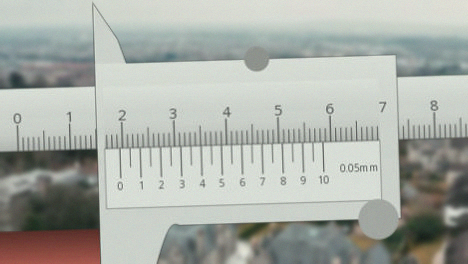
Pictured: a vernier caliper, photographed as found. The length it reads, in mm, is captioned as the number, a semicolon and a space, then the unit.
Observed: 19.5; mm
